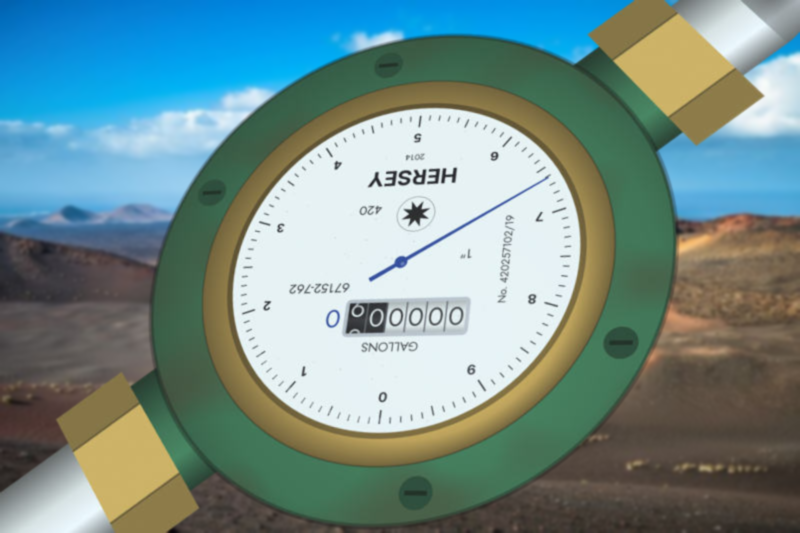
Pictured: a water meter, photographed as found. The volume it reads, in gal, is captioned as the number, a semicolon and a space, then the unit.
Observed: 86.6; gal
